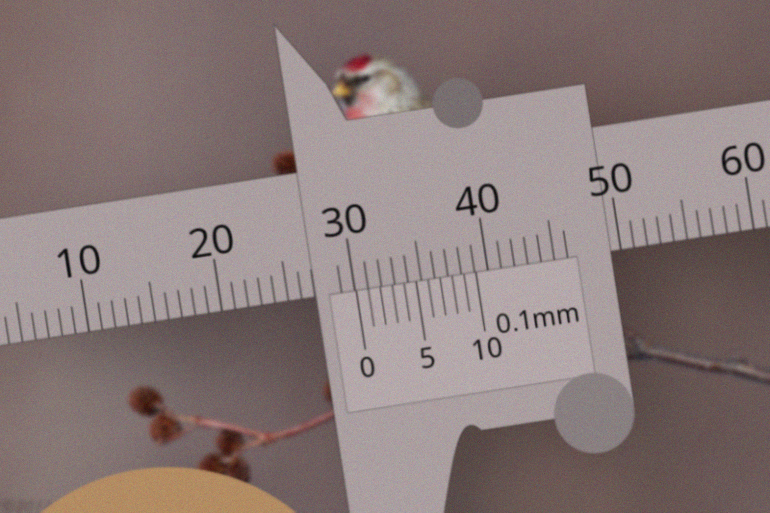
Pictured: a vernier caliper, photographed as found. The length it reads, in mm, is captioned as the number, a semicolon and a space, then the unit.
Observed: 30.1; mm
